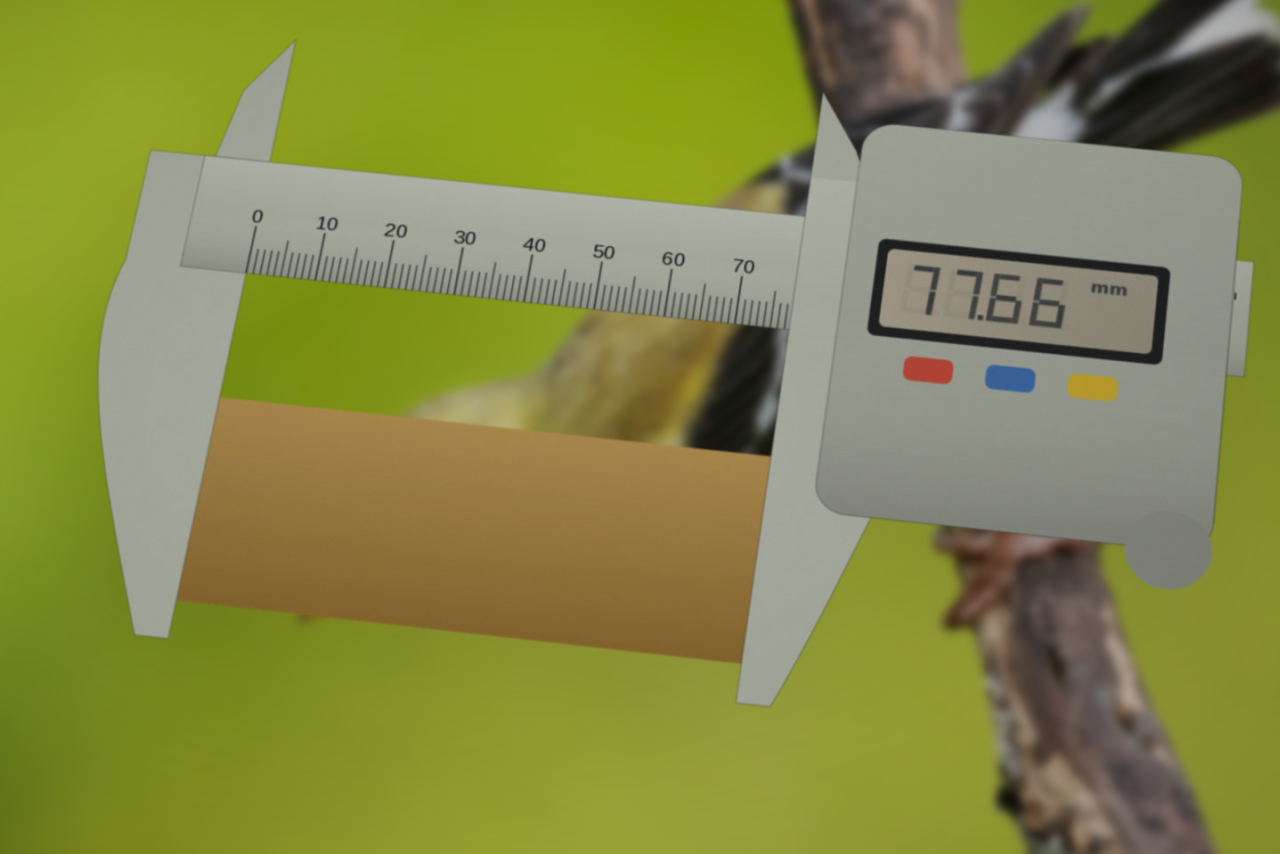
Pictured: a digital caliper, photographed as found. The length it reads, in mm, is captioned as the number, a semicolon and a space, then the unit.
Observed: 77.66; mm
